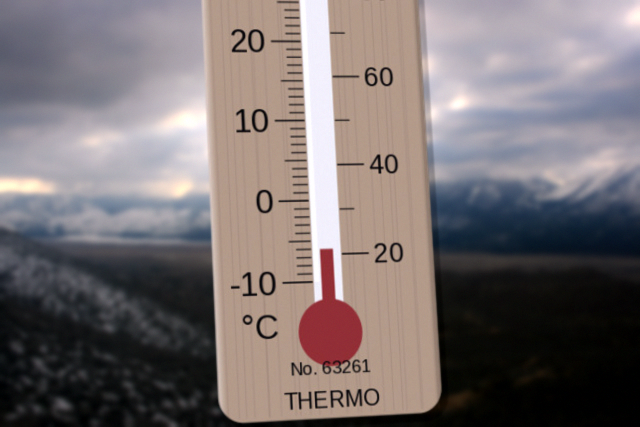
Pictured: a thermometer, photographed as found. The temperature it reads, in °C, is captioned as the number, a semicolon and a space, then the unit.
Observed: -6; °C
